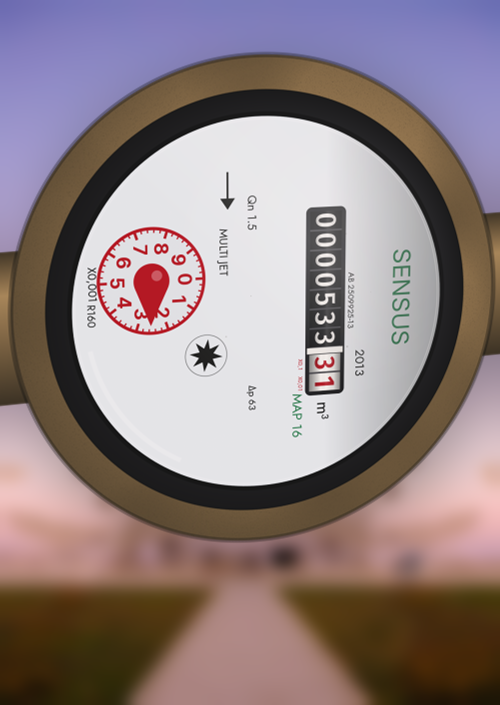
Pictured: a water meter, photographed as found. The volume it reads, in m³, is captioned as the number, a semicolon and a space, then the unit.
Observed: 533.312; m³
